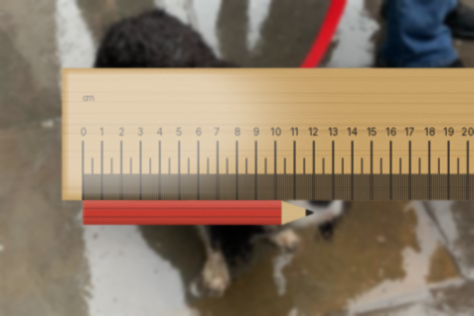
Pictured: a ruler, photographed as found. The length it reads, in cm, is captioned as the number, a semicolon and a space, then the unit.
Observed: 12; cm
